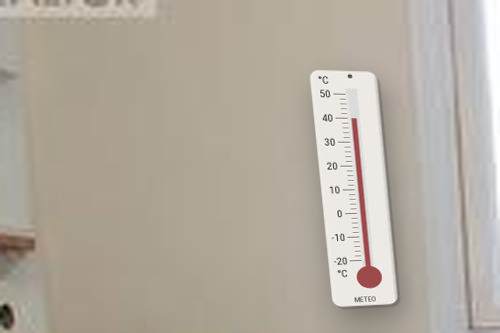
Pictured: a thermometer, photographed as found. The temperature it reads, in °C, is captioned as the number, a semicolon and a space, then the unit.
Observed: 40; °C
